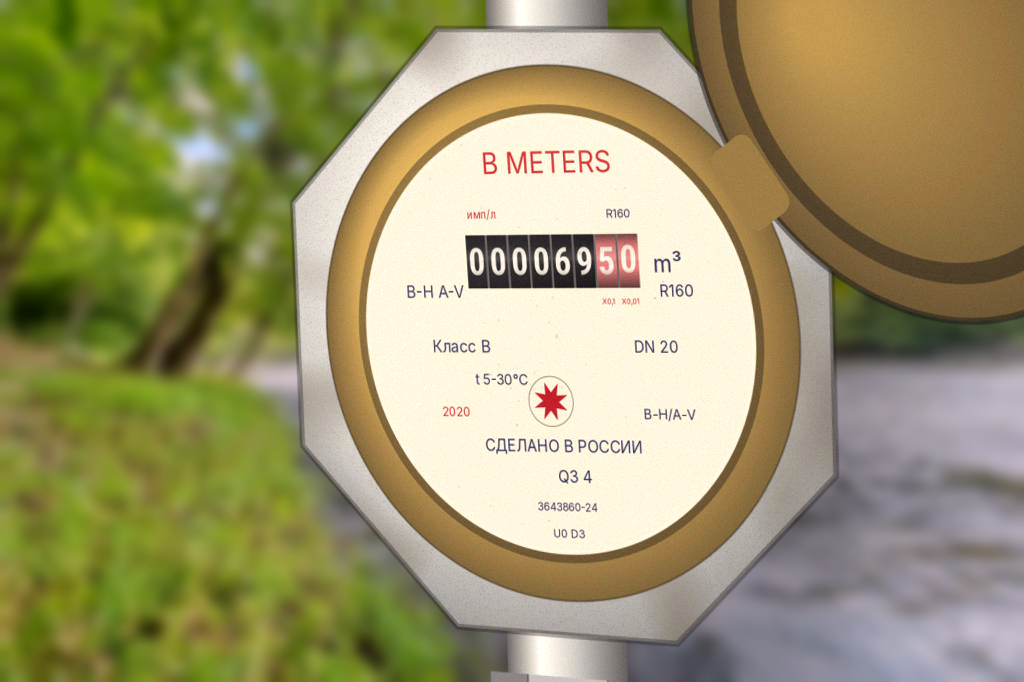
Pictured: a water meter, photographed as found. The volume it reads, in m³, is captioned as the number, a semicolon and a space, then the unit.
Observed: 69.50; m³
